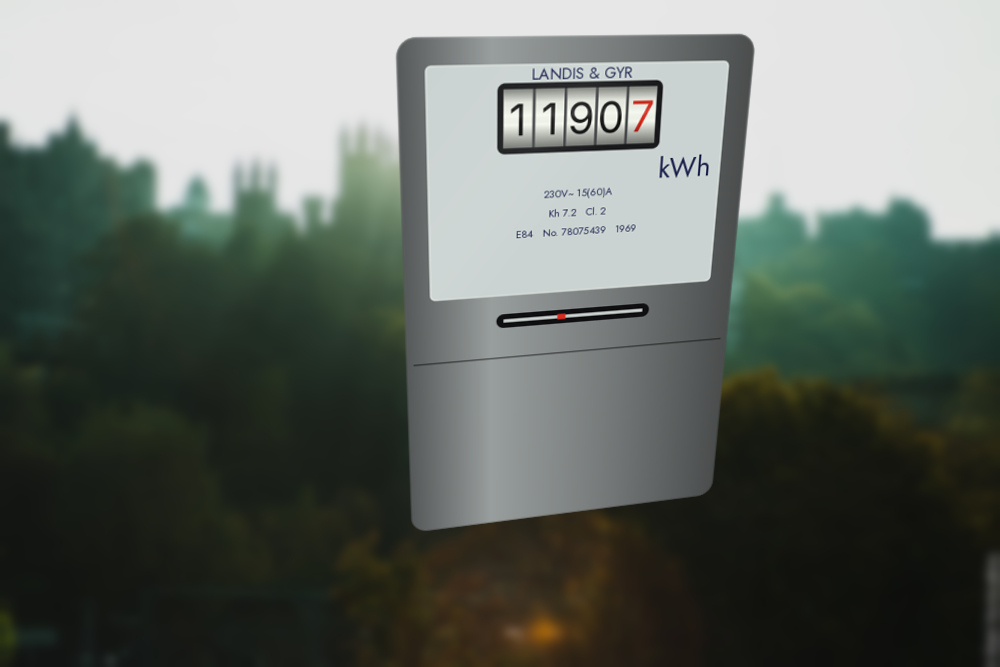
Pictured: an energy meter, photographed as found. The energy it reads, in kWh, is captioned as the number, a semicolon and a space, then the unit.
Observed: 1190.7; kWh
